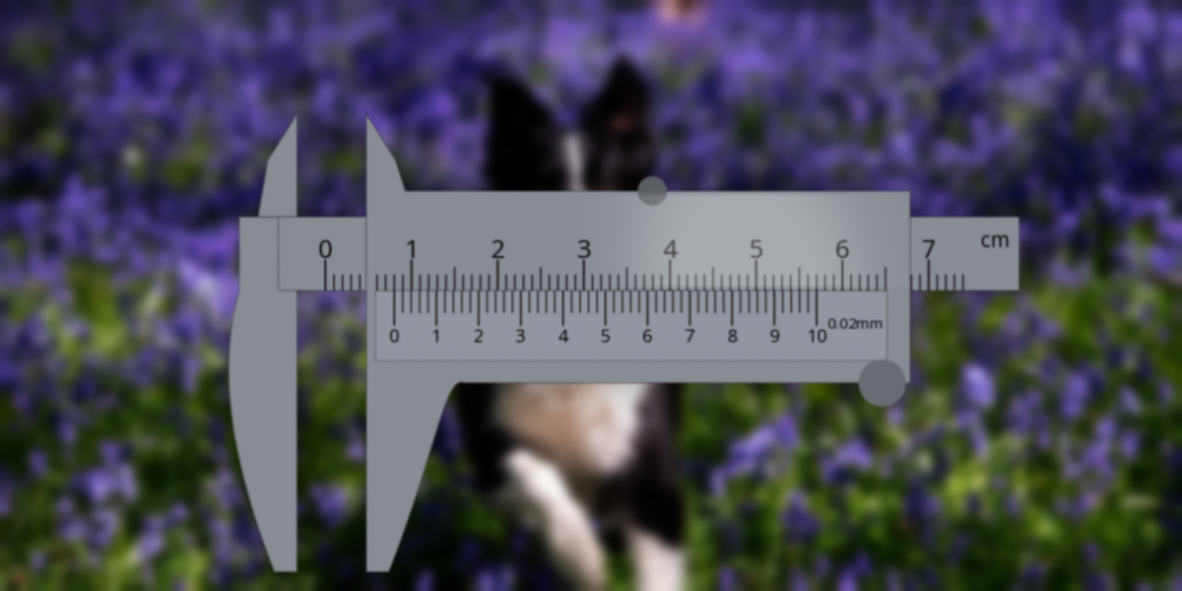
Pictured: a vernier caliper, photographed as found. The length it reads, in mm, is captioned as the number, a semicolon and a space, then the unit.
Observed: 8.0; mm
